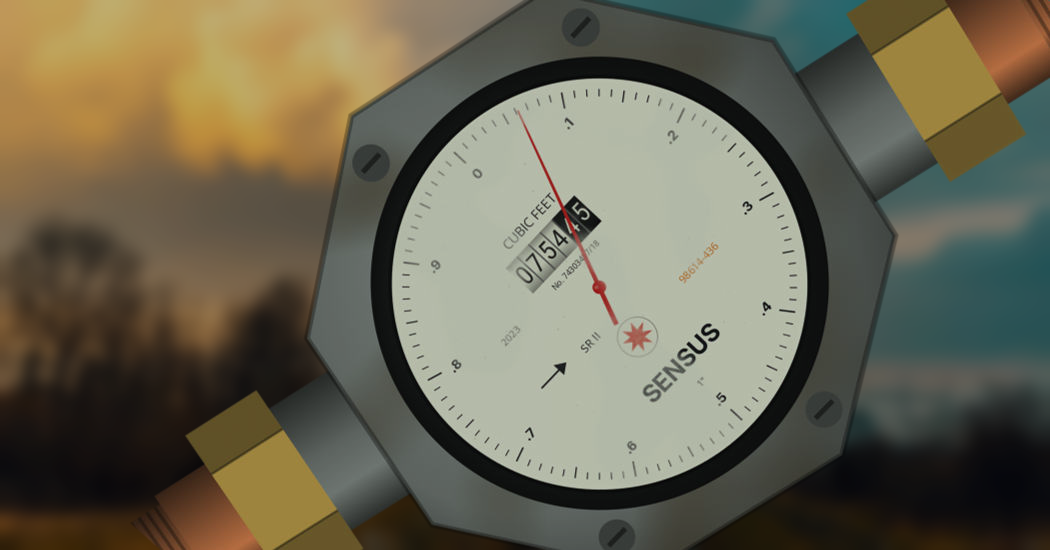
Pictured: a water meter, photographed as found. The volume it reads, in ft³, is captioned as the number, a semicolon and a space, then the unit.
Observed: 75445.06; ft³
